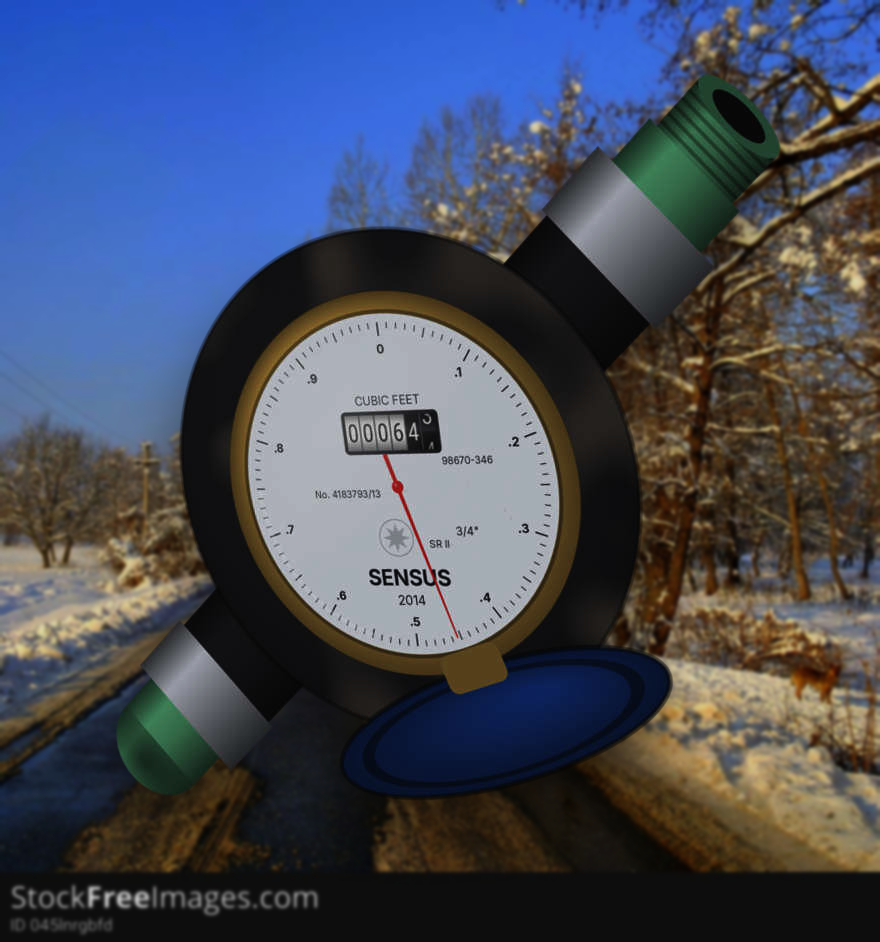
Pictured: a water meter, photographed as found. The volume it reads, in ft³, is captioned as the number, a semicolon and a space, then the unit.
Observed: 643.45; ft³
